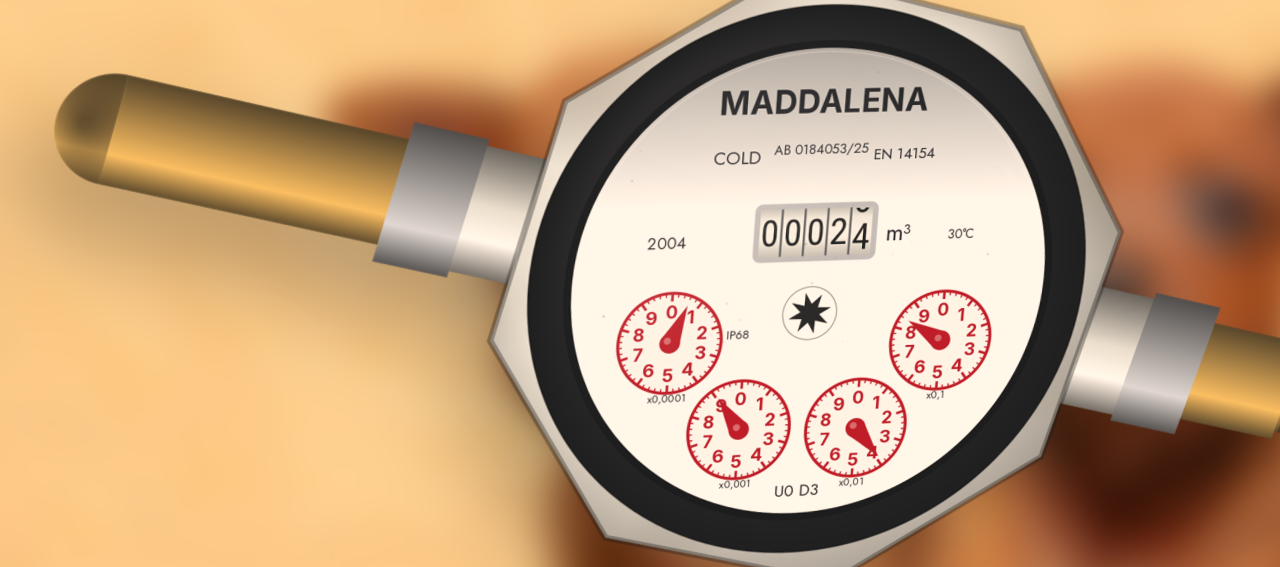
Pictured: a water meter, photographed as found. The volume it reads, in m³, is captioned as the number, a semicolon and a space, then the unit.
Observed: 23.8390; m³
